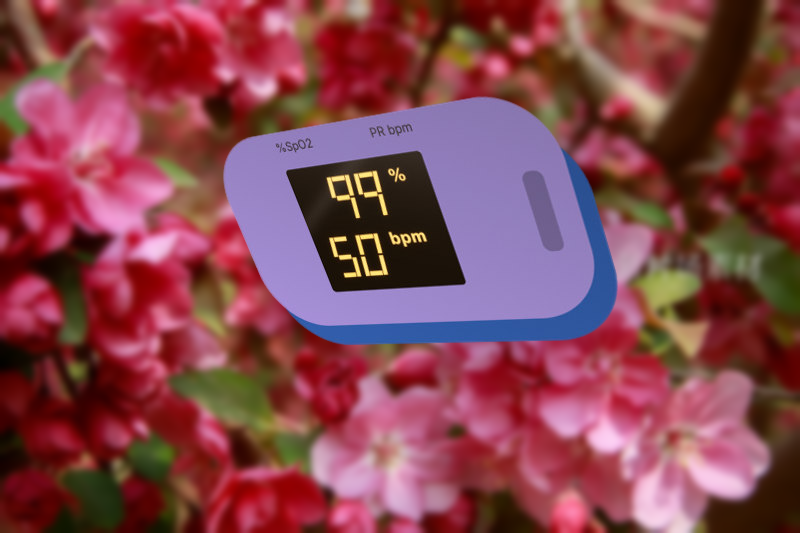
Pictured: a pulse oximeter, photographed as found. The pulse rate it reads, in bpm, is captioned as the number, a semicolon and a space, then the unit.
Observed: 50; bpm
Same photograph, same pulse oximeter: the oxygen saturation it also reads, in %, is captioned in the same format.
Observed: 99; %
